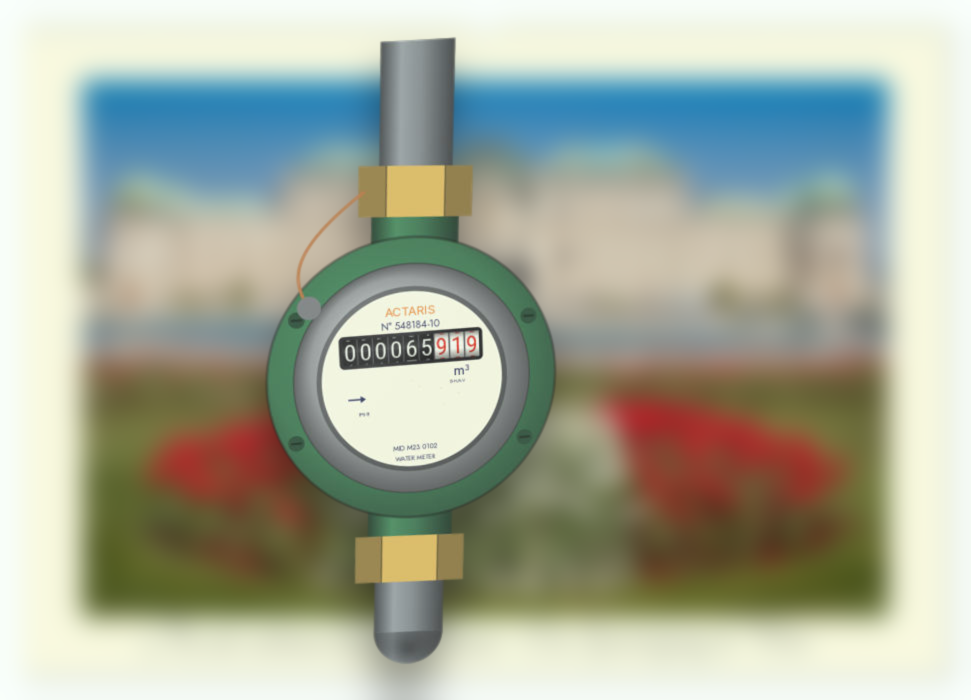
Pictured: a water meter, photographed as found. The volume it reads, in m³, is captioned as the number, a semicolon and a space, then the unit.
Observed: 65.919; m³
